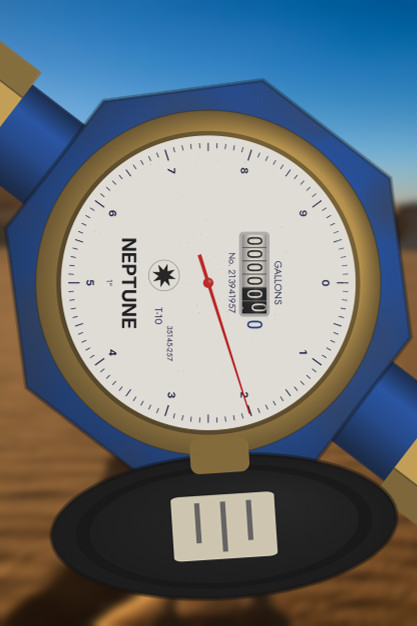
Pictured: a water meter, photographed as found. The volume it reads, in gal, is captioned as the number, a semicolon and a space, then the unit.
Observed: 2.0; gal
